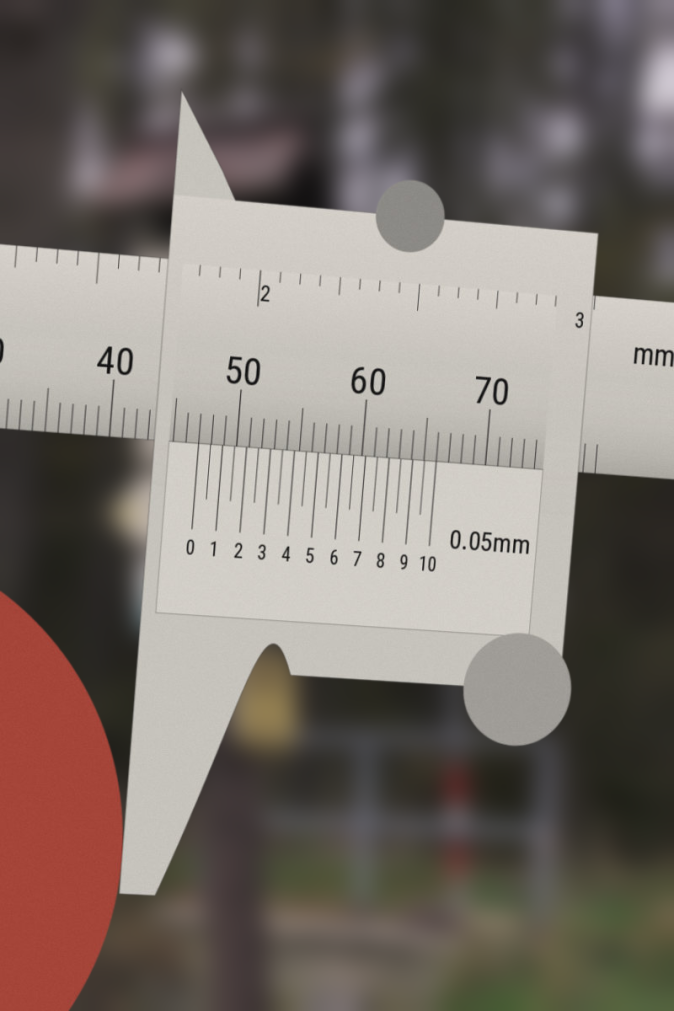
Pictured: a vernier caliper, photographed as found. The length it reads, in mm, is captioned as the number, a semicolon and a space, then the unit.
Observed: 47.0; mm
